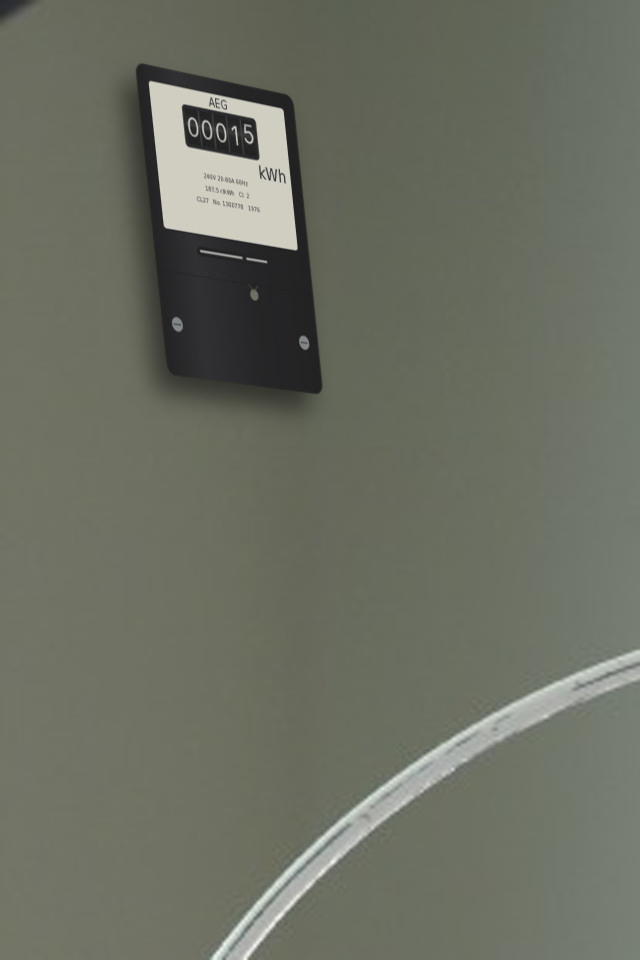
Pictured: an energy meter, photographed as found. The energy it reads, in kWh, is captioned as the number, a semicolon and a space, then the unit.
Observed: 15; kWh
